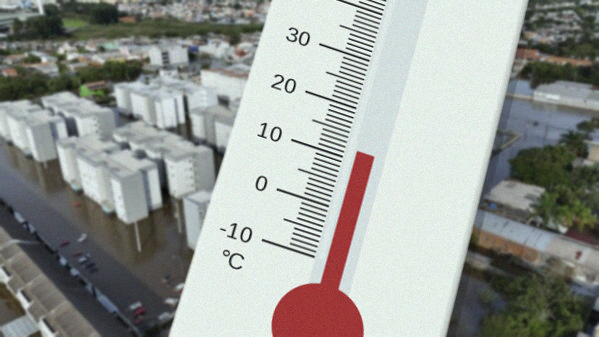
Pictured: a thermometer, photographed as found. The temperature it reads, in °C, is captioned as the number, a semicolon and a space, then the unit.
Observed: 12; °C
